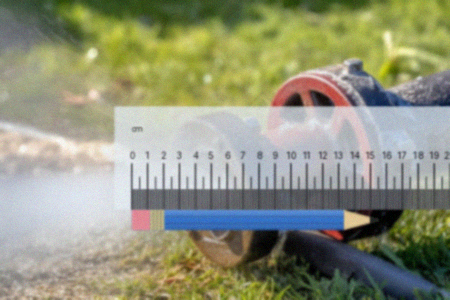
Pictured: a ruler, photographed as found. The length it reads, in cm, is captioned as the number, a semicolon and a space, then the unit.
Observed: 15.5; cm
